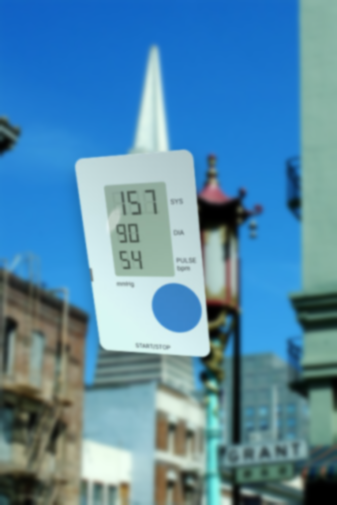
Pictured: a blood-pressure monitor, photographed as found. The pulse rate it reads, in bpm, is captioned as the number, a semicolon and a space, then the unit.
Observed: 54; bpm
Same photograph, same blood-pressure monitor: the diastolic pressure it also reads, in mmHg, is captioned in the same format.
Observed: 90; mmHg
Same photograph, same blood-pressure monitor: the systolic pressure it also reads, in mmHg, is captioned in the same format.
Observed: 157; mmHg
